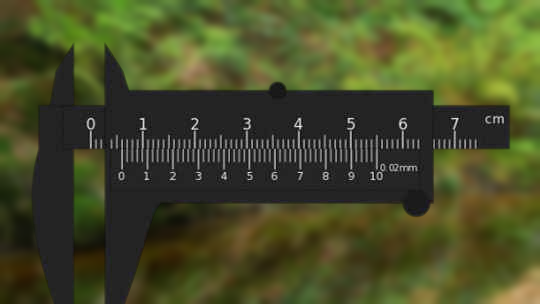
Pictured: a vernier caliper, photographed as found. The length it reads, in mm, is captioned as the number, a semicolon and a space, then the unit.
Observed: 6.0; mm
